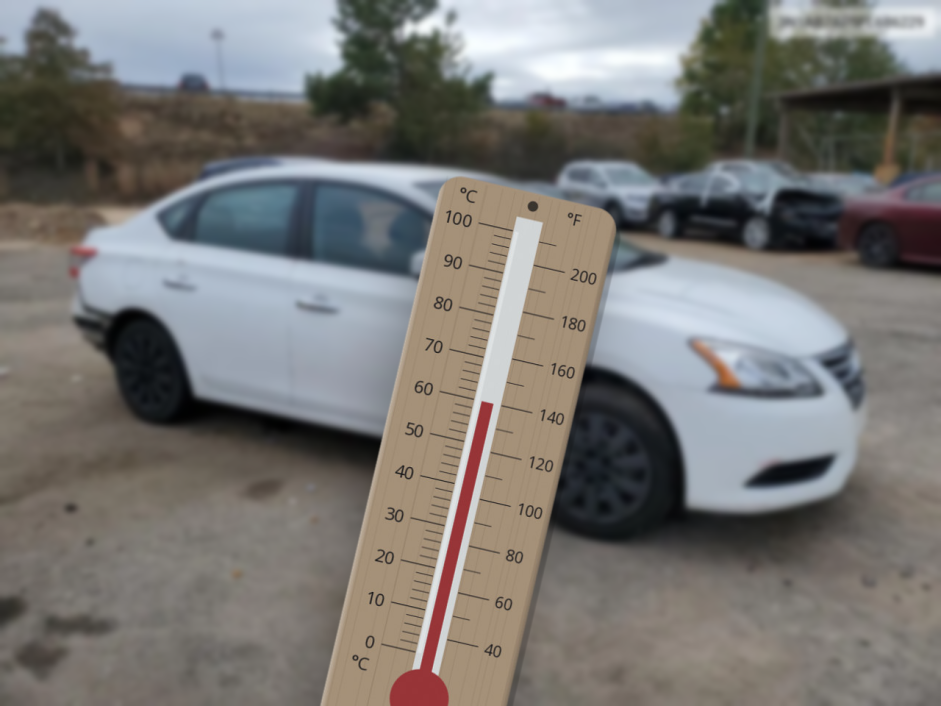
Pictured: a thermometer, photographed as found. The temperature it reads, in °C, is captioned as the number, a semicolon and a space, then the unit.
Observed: 60; °C
